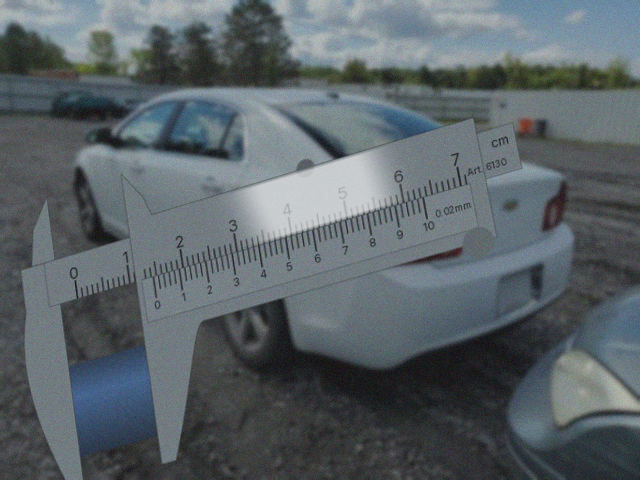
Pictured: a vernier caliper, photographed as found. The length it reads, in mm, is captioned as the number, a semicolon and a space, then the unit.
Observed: 14.4; mm
